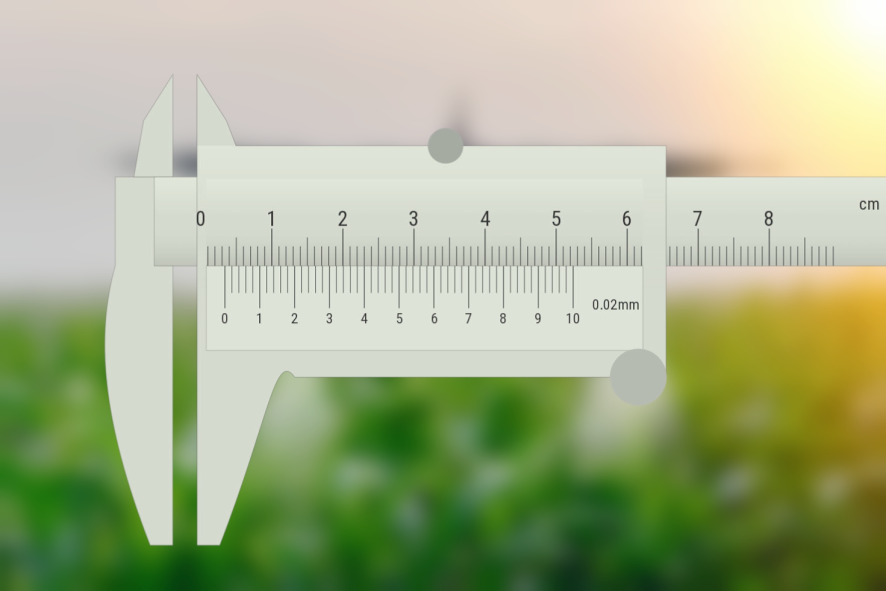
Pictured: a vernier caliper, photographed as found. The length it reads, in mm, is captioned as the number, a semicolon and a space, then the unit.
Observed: 3.4; mm
